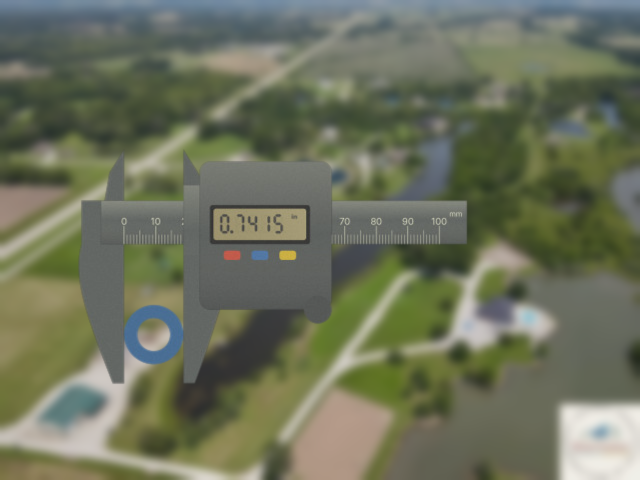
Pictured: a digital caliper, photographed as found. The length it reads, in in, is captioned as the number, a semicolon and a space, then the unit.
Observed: 0.7415; in
